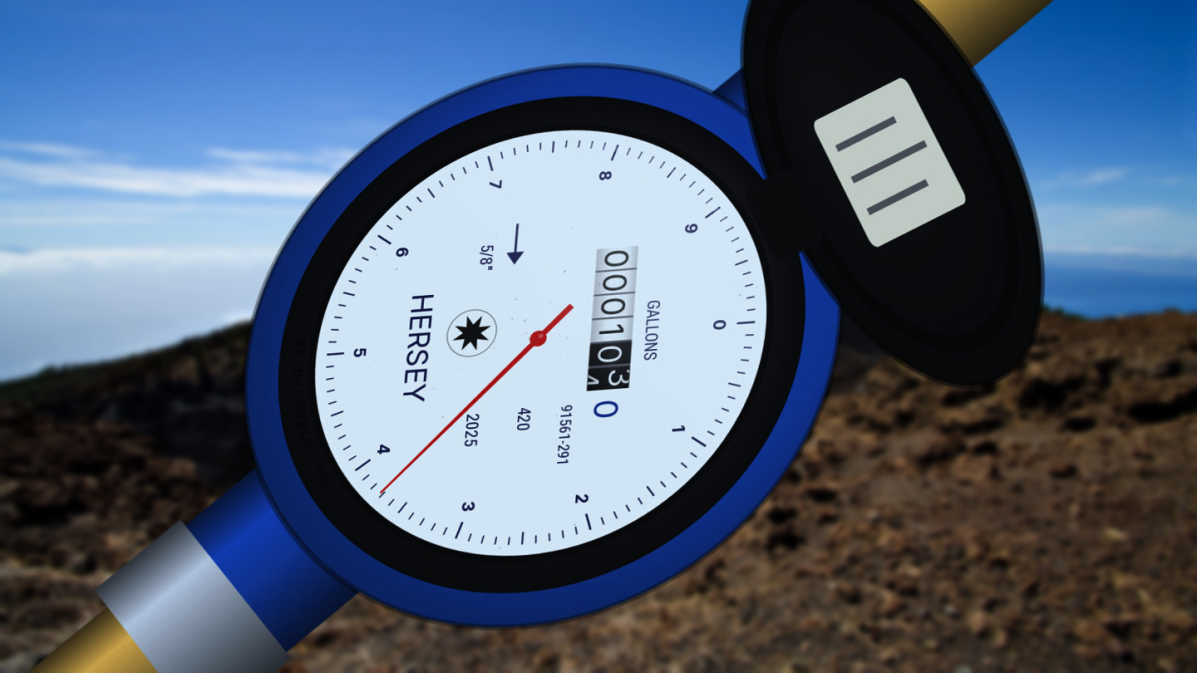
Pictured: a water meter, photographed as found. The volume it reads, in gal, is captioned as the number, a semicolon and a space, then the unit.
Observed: 1033.7; gal
